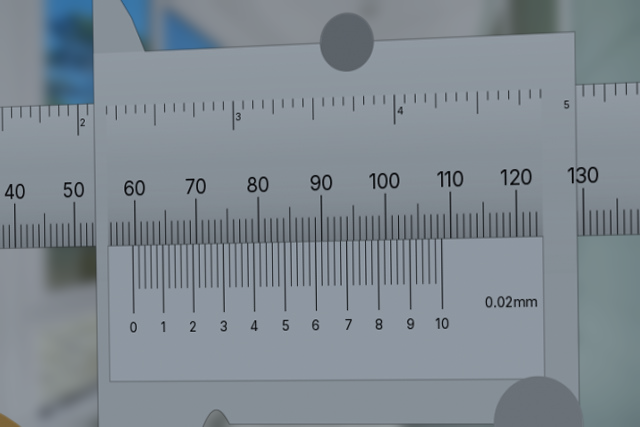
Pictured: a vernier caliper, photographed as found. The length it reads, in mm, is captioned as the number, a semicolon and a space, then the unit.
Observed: 59.6; mm
